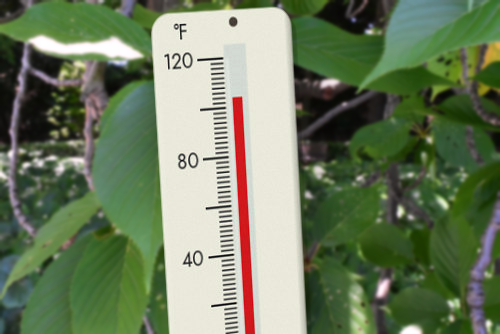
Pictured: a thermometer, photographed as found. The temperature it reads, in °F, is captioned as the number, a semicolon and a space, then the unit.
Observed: 104; °F
